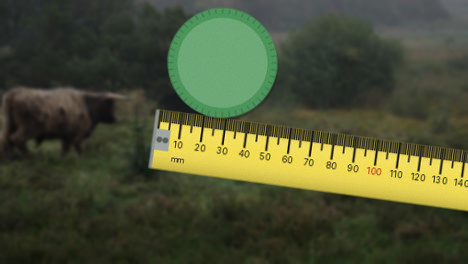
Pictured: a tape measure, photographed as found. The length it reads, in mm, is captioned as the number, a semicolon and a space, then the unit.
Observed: 50; mm
